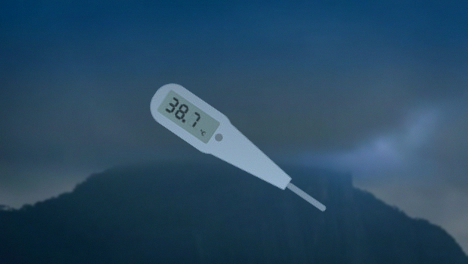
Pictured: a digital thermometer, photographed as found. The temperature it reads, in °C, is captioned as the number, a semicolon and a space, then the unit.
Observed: 38.7; °C
